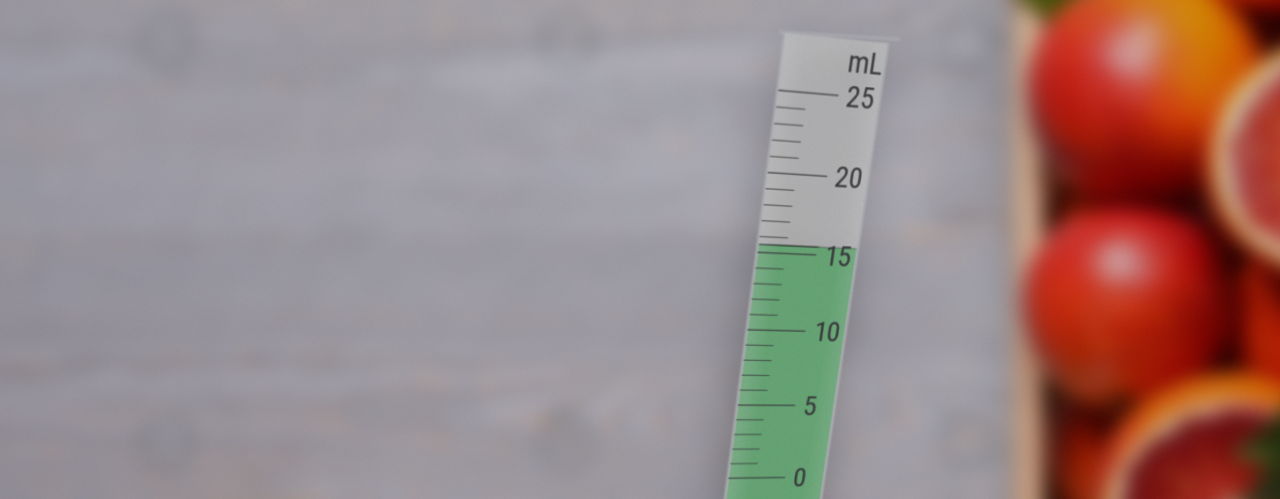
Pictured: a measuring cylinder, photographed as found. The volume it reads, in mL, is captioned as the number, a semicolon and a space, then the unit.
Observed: 15.5; mL
